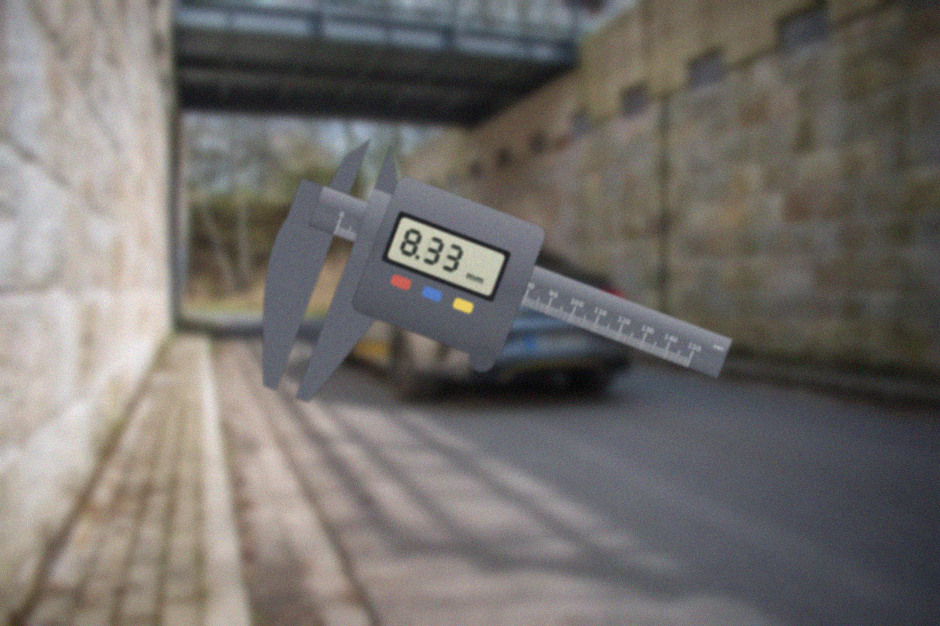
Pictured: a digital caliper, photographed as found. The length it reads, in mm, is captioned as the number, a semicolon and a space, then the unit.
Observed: 8.33; mm
